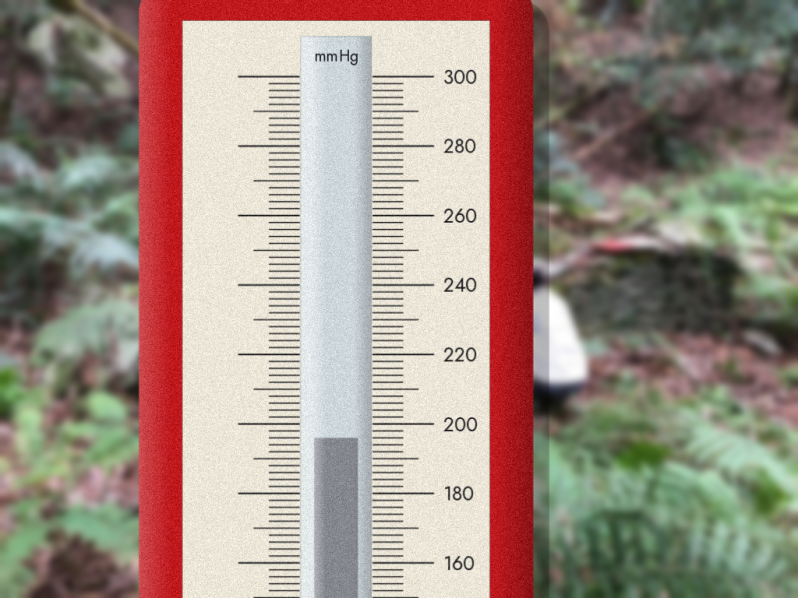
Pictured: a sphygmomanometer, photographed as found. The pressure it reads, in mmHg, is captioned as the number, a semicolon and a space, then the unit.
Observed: 196; mmHg
